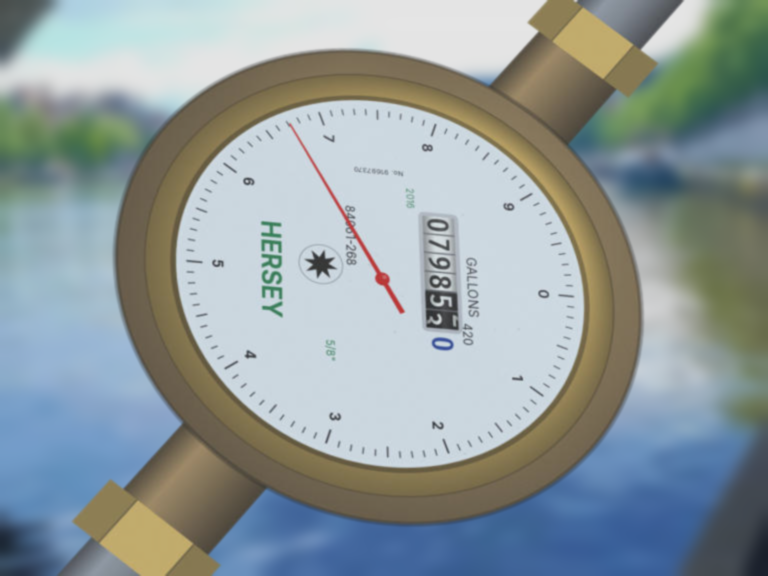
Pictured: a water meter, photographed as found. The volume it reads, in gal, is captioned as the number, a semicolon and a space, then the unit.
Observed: 798526.7; gal
